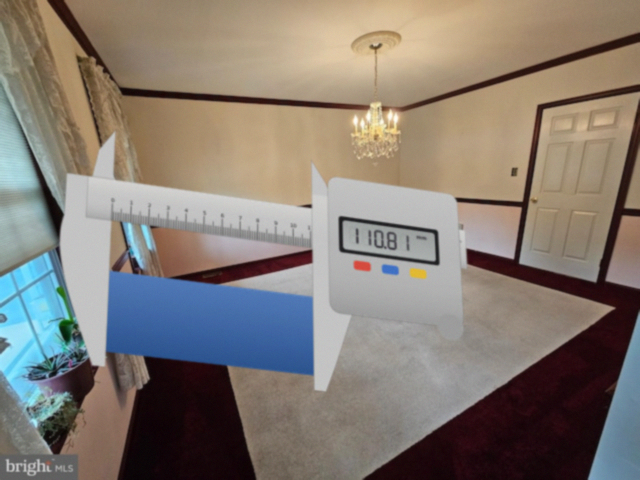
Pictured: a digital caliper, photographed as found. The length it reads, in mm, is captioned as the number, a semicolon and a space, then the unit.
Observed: 110.81; mm
